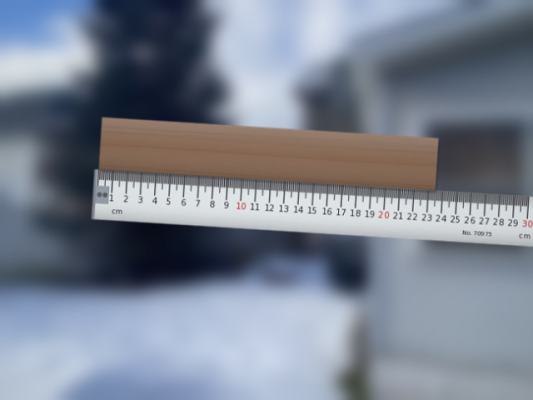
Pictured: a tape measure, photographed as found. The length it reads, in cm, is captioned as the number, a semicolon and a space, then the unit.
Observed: 23.5; cm
